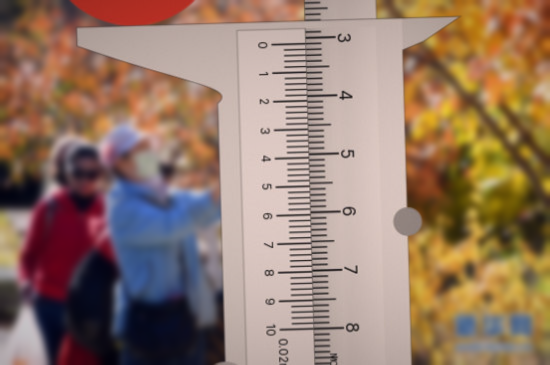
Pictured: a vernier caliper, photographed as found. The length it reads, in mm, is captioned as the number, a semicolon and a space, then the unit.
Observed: 31.0; mm
